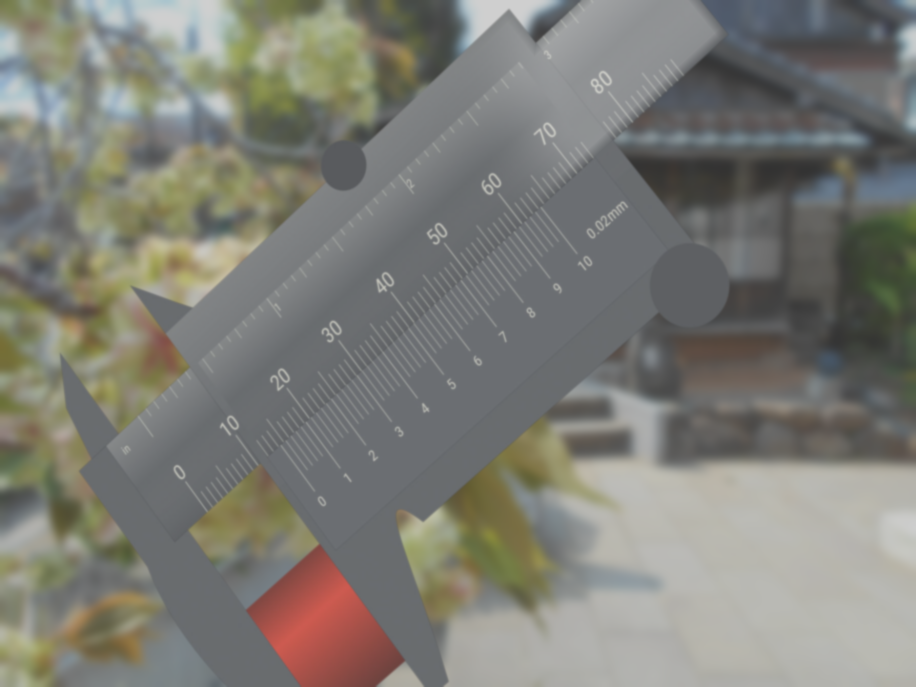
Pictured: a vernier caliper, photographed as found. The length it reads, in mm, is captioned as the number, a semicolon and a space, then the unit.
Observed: 14.4; mm
